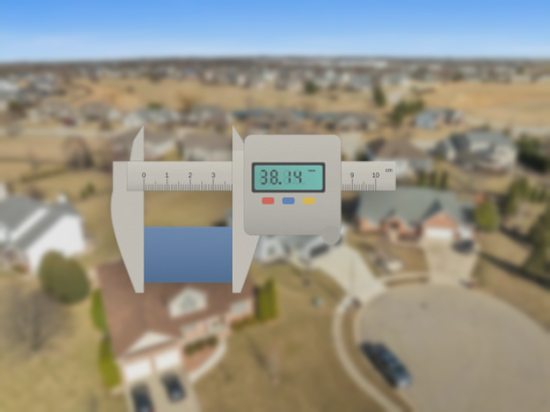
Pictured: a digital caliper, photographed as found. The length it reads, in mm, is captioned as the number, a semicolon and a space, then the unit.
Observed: 38.14; mm
